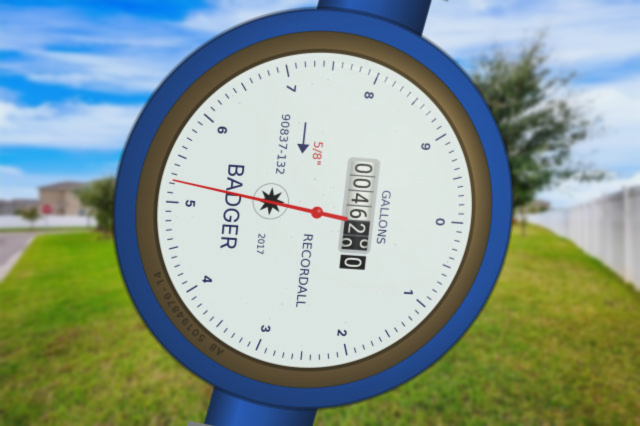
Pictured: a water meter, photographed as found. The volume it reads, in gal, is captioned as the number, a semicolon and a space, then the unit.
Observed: 46285.2; gal
